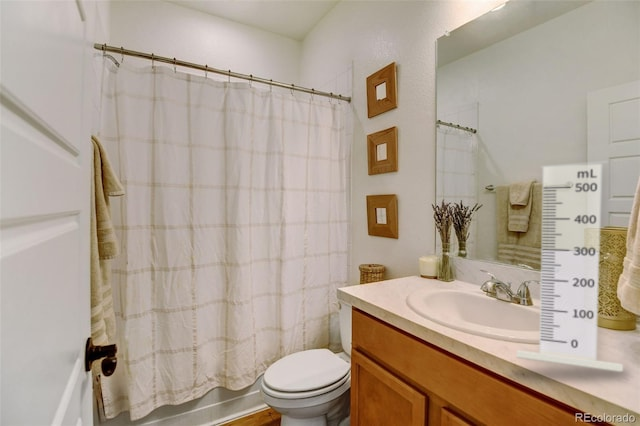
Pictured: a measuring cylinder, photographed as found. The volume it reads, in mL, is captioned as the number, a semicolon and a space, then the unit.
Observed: 300; mL
